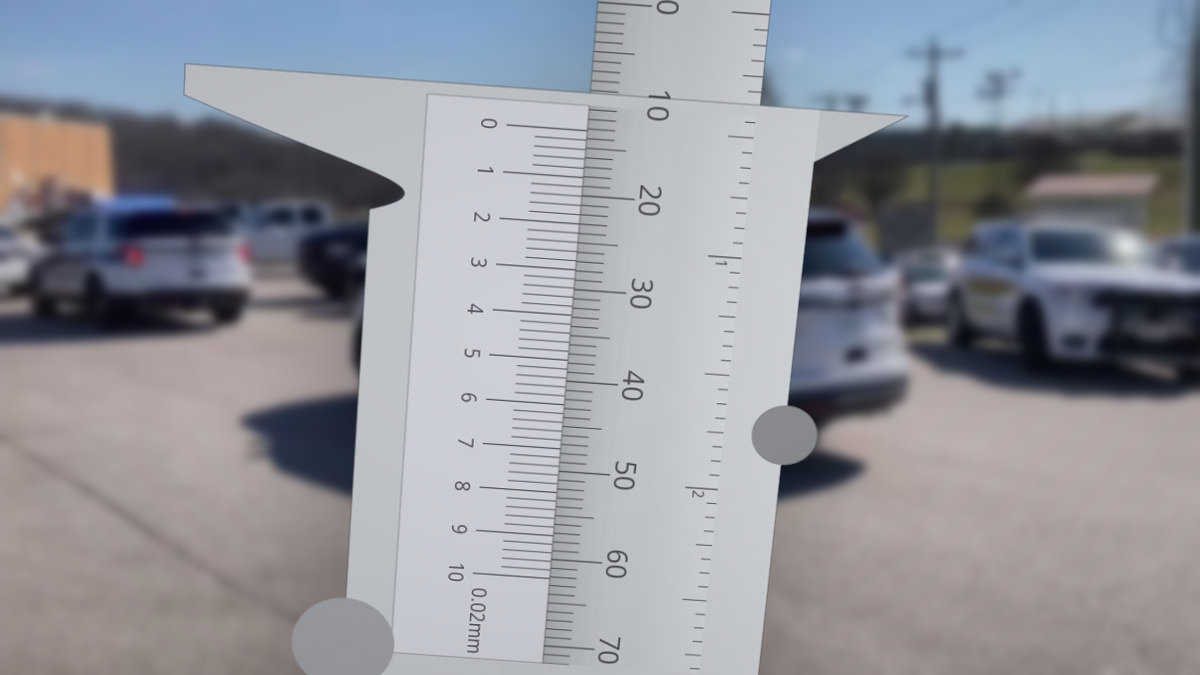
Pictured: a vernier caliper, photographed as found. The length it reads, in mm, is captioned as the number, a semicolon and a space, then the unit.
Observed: 13.2; mm
